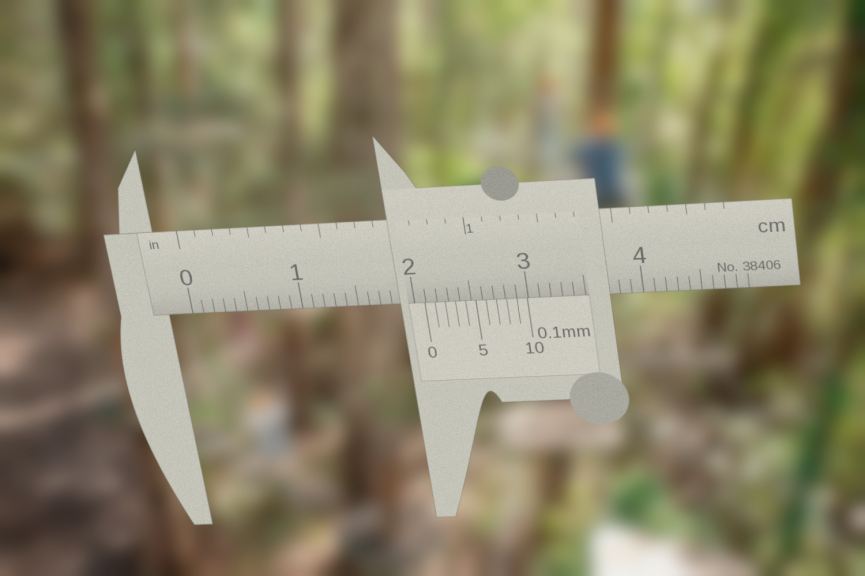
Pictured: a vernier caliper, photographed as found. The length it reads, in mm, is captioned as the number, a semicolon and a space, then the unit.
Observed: 20.9; mm
